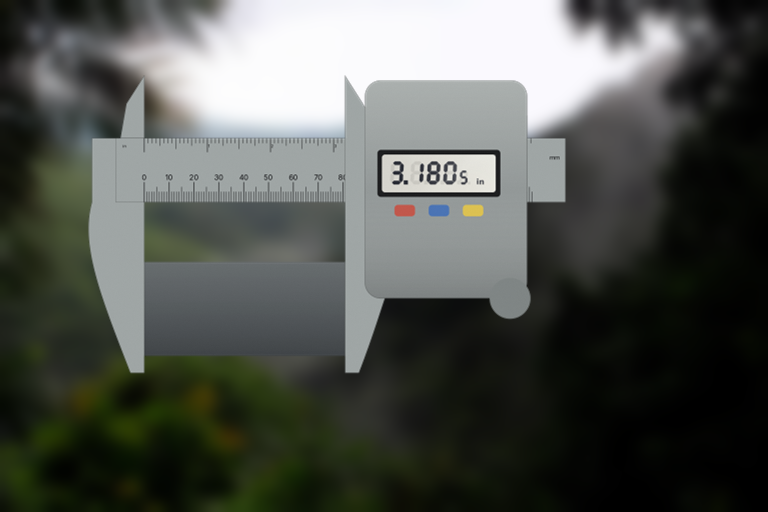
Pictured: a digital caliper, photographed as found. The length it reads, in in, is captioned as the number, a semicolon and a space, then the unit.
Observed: 3.1805; in
